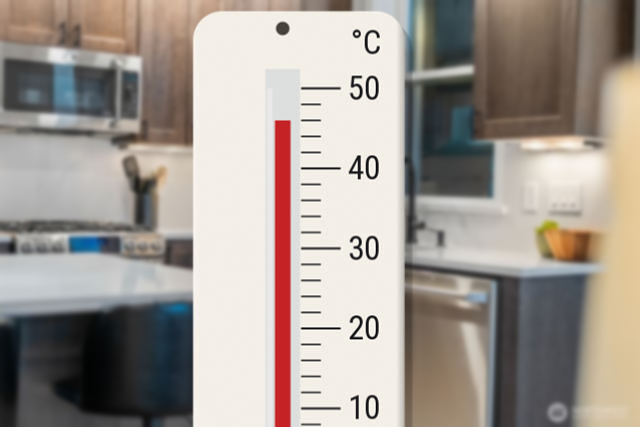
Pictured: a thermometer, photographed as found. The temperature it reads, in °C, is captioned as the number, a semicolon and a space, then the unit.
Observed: 46; °C
